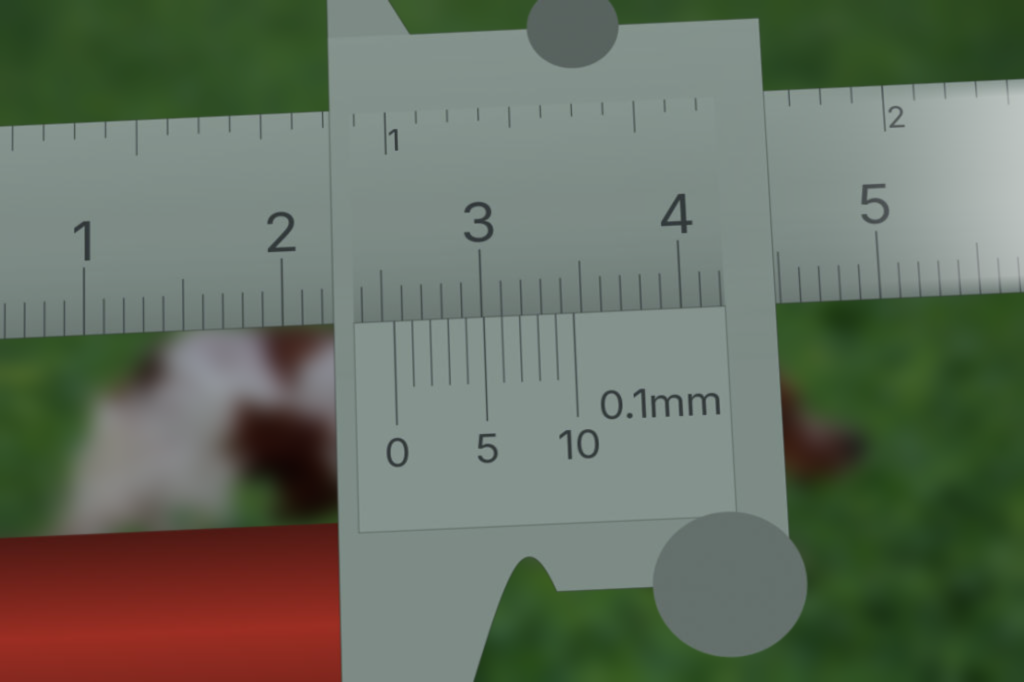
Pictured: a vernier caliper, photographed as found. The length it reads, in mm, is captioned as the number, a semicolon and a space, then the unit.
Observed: 25.6; mm
